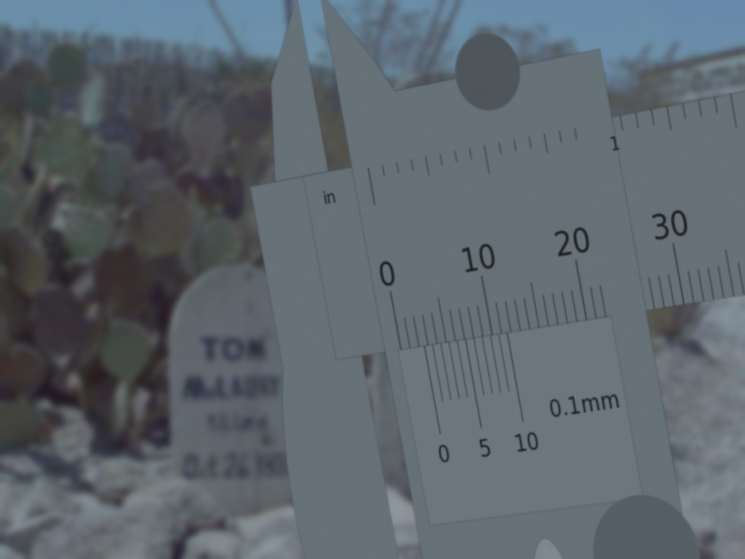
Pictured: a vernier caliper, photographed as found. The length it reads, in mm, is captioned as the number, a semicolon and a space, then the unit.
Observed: 2.6; mm
